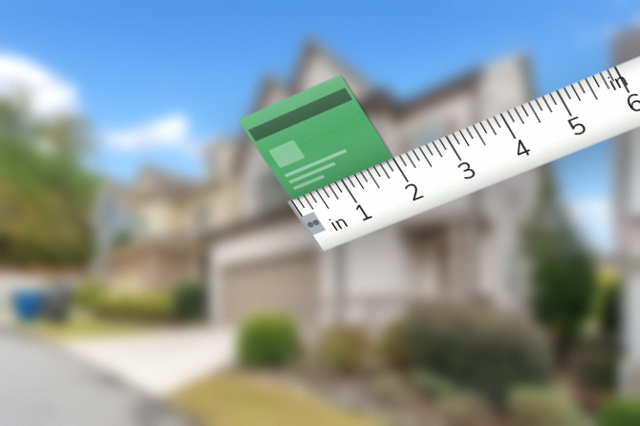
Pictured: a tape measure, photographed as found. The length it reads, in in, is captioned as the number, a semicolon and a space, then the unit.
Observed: 2; in
